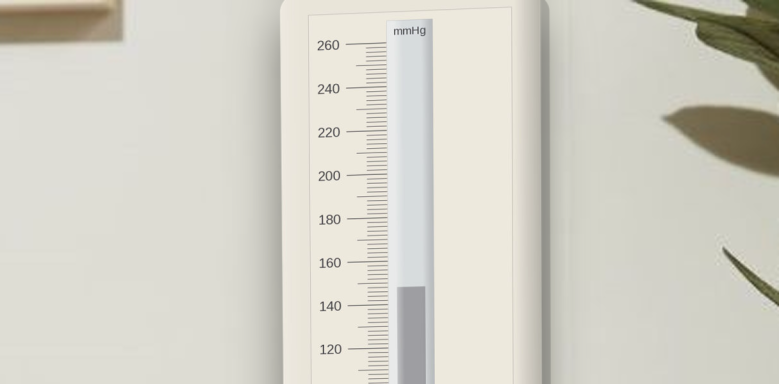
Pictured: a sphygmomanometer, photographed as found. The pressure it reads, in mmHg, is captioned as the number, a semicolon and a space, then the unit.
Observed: 148; mmHg
